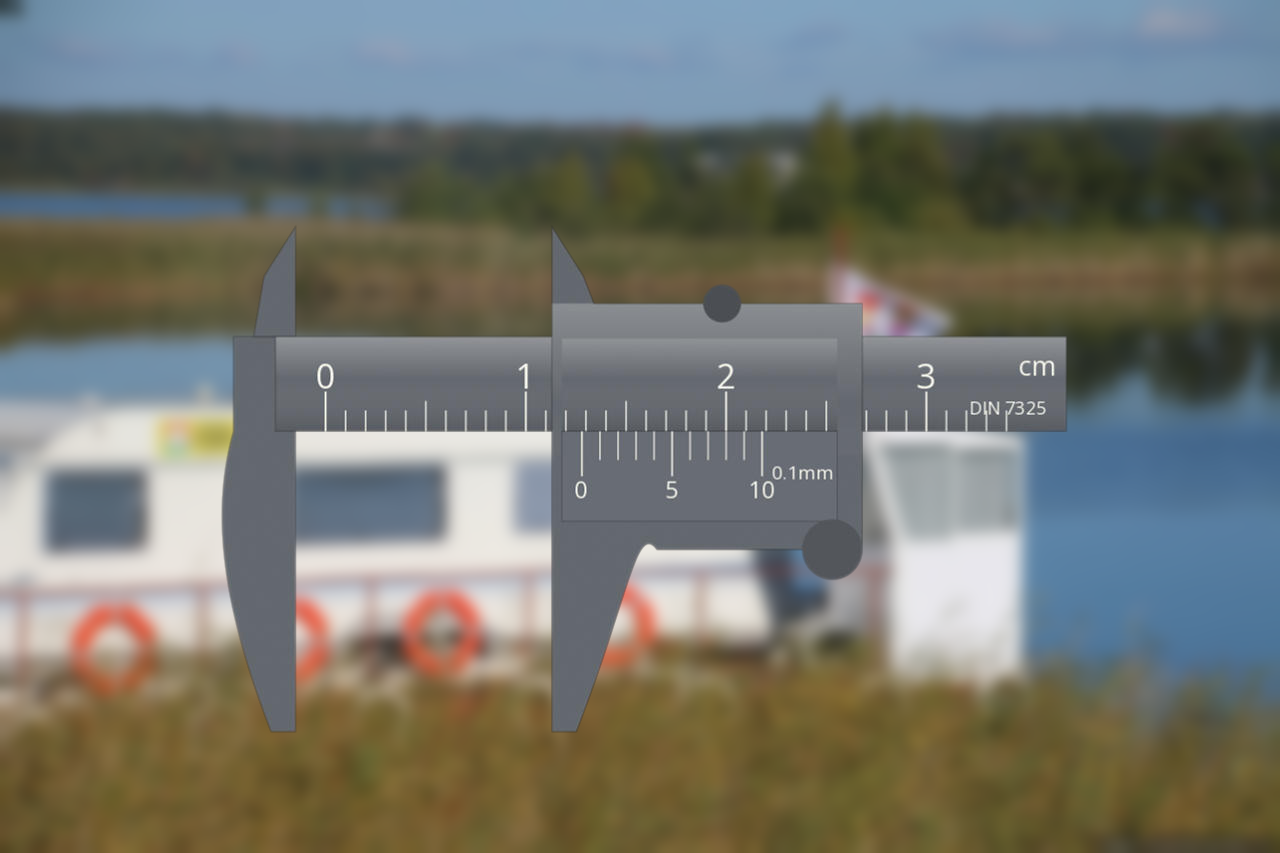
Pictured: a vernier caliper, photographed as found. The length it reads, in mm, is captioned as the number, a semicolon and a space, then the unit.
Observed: 12.8; mm
